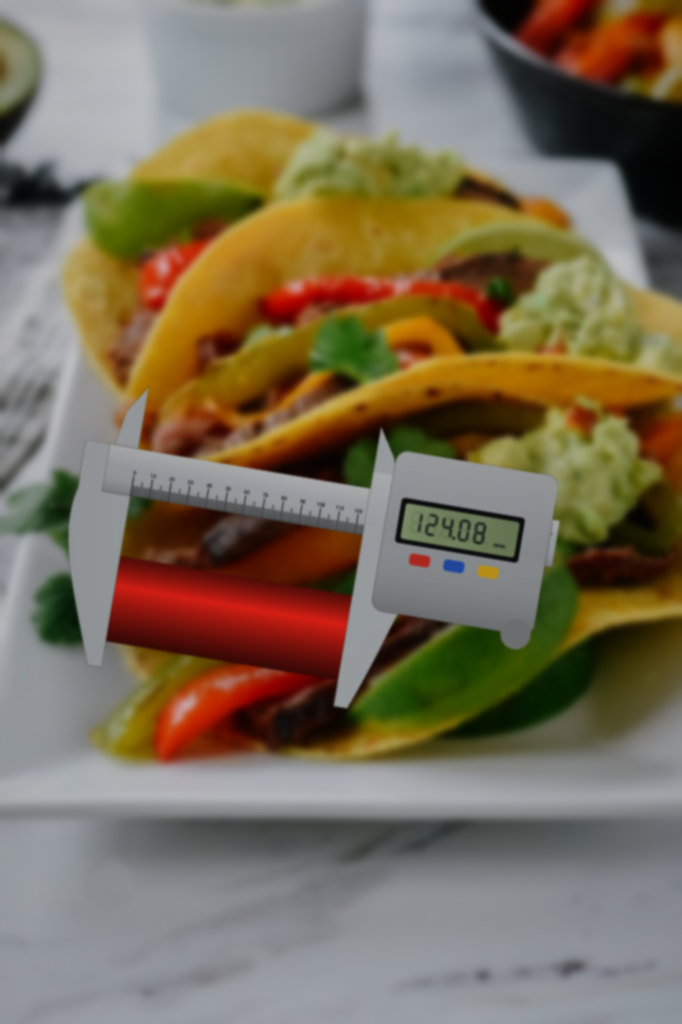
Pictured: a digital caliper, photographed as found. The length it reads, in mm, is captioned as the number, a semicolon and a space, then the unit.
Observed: 124.08; mm
